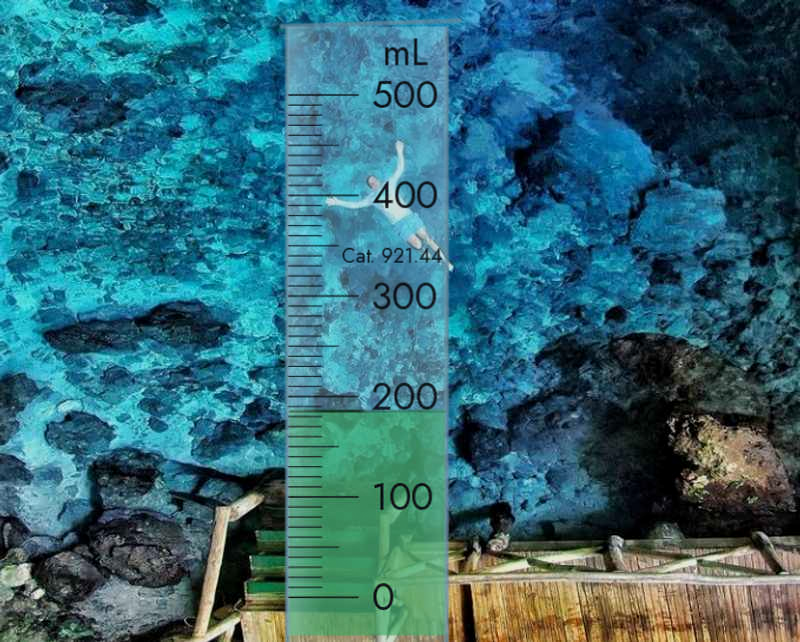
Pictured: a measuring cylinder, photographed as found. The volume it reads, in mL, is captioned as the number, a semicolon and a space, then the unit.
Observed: 185; mL
